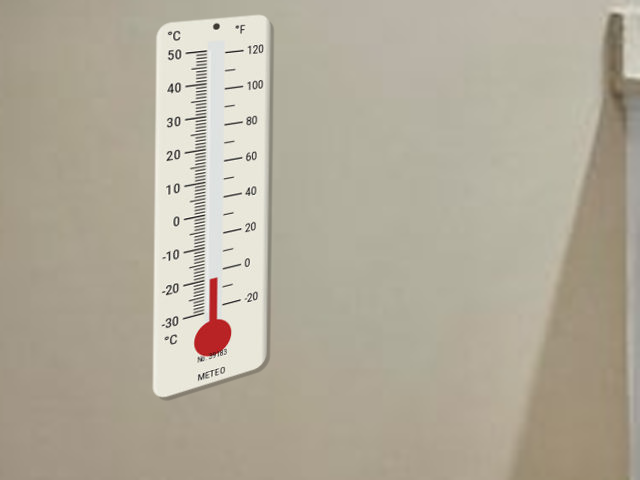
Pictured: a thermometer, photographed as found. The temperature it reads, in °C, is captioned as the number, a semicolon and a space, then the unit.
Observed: -20; °C
